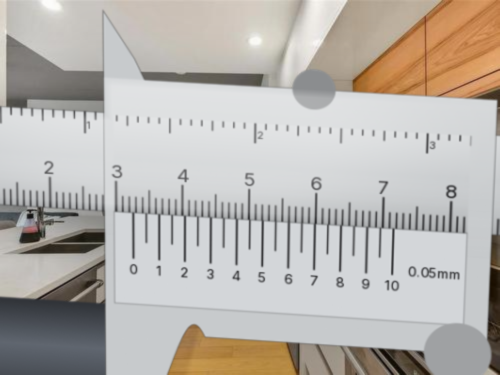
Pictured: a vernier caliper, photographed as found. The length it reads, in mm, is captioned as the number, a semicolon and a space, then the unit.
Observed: 32.6; mm
